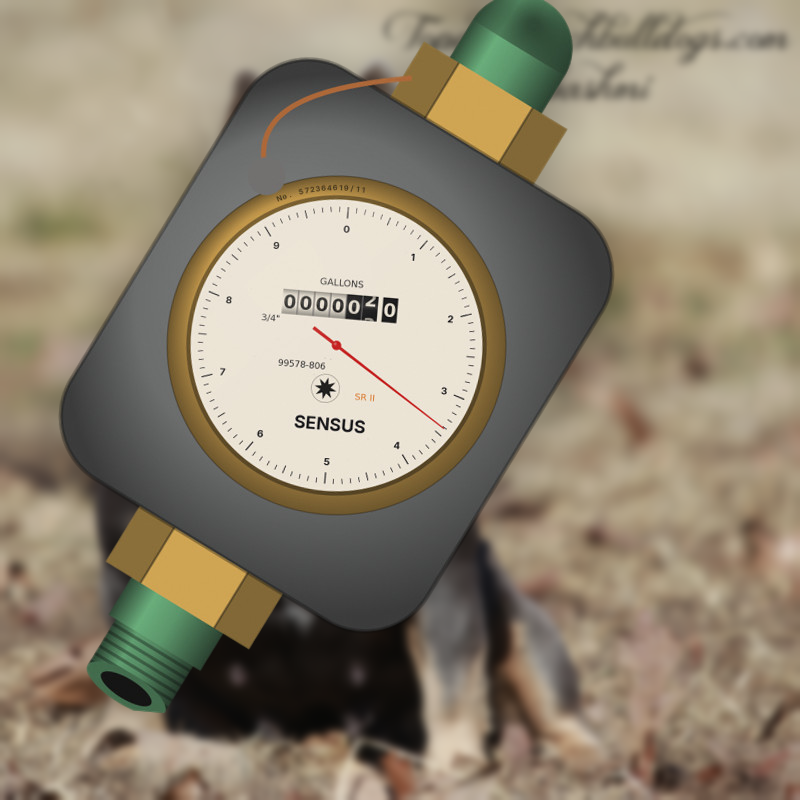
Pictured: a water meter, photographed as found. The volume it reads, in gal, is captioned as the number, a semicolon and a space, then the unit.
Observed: 23.4; gal
